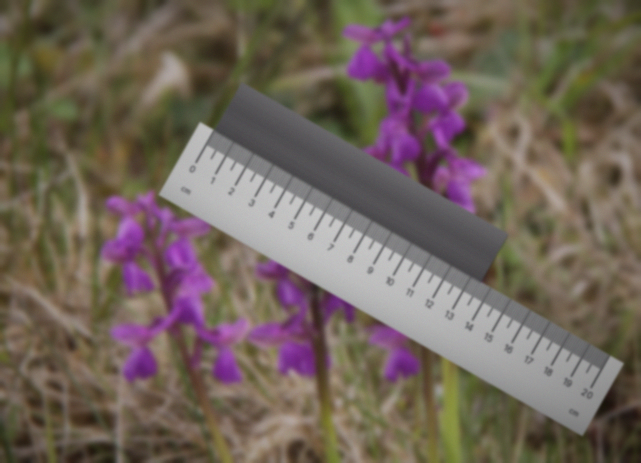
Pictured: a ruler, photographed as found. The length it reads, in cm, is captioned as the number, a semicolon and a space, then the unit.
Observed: 13.5; cm
